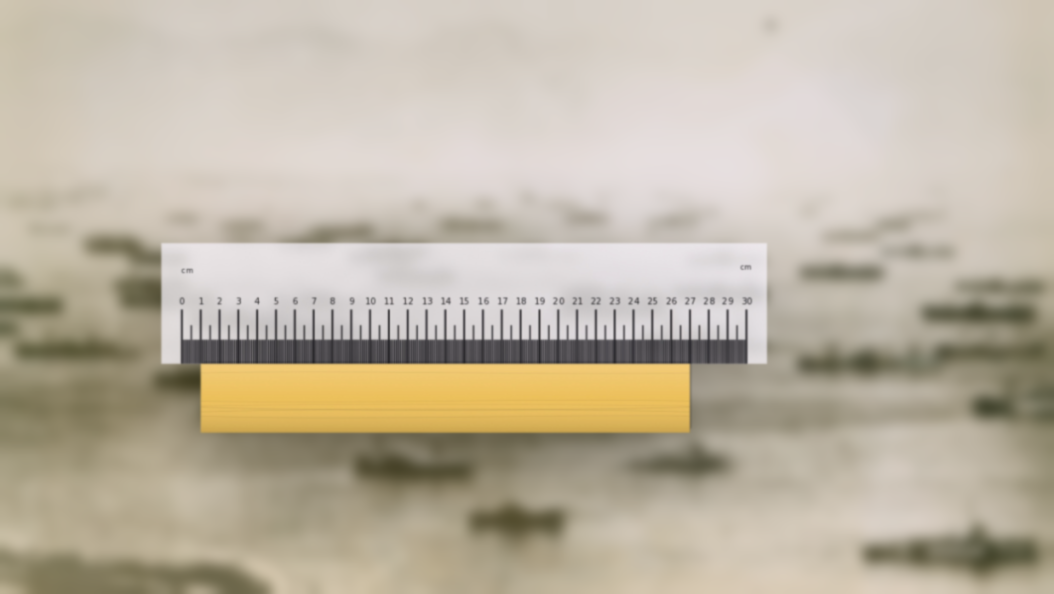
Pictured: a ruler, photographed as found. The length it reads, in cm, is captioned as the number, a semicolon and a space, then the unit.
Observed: 26; cm
